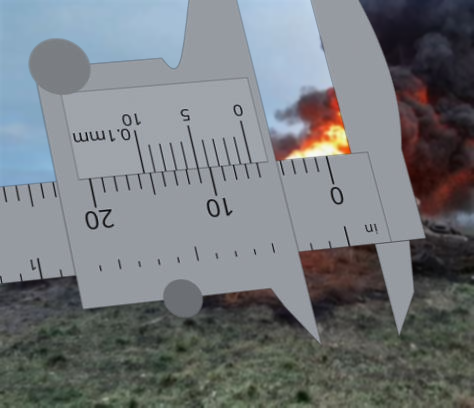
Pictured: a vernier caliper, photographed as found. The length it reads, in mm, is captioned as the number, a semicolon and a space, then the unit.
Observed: 6.5; mm
